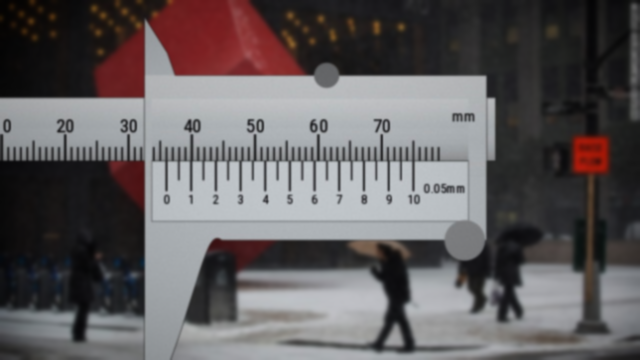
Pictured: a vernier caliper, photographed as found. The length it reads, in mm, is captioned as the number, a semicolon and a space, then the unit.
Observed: 36.0; mm
